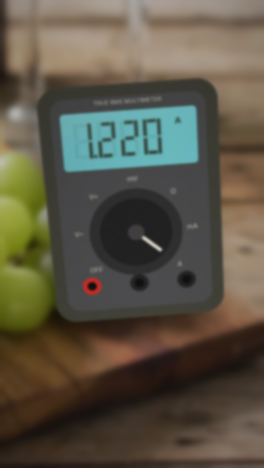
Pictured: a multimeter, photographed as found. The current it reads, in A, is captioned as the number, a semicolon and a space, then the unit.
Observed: 1.220; A
